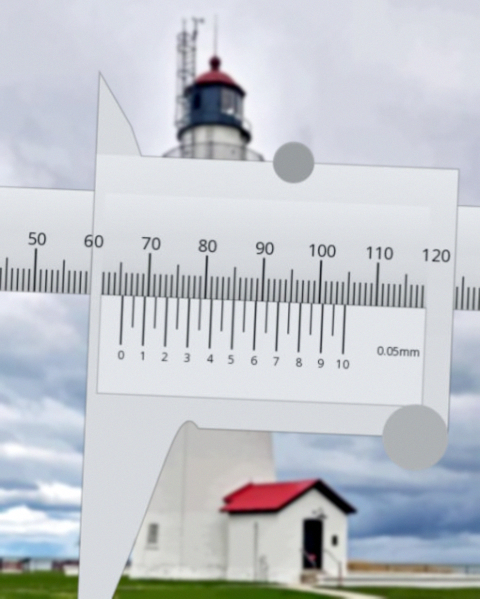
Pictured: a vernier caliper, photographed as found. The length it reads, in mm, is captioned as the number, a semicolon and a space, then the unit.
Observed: 65.5; mm
